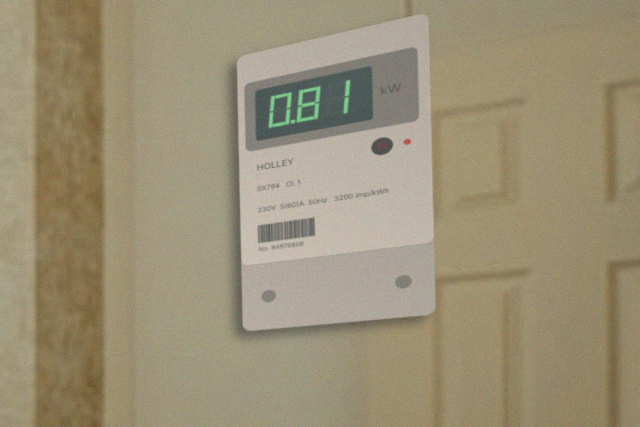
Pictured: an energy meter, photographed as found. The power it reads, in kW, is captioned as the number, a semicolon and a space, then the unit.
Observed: 0.81; kW
